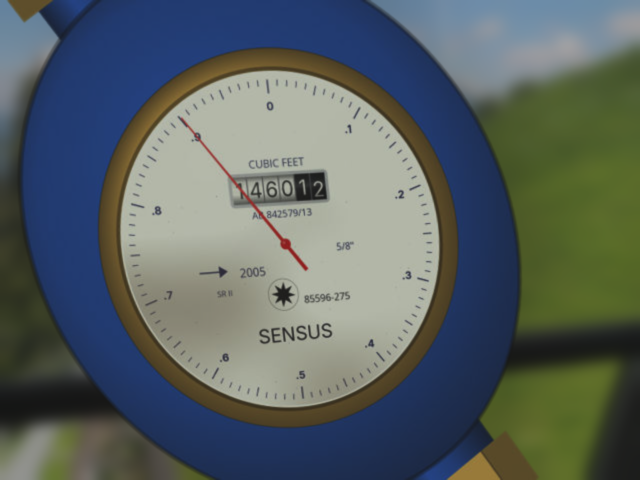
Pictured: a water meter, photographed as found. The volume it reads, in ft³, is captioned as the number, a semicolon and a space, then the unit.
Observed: 146011.90; ft³
